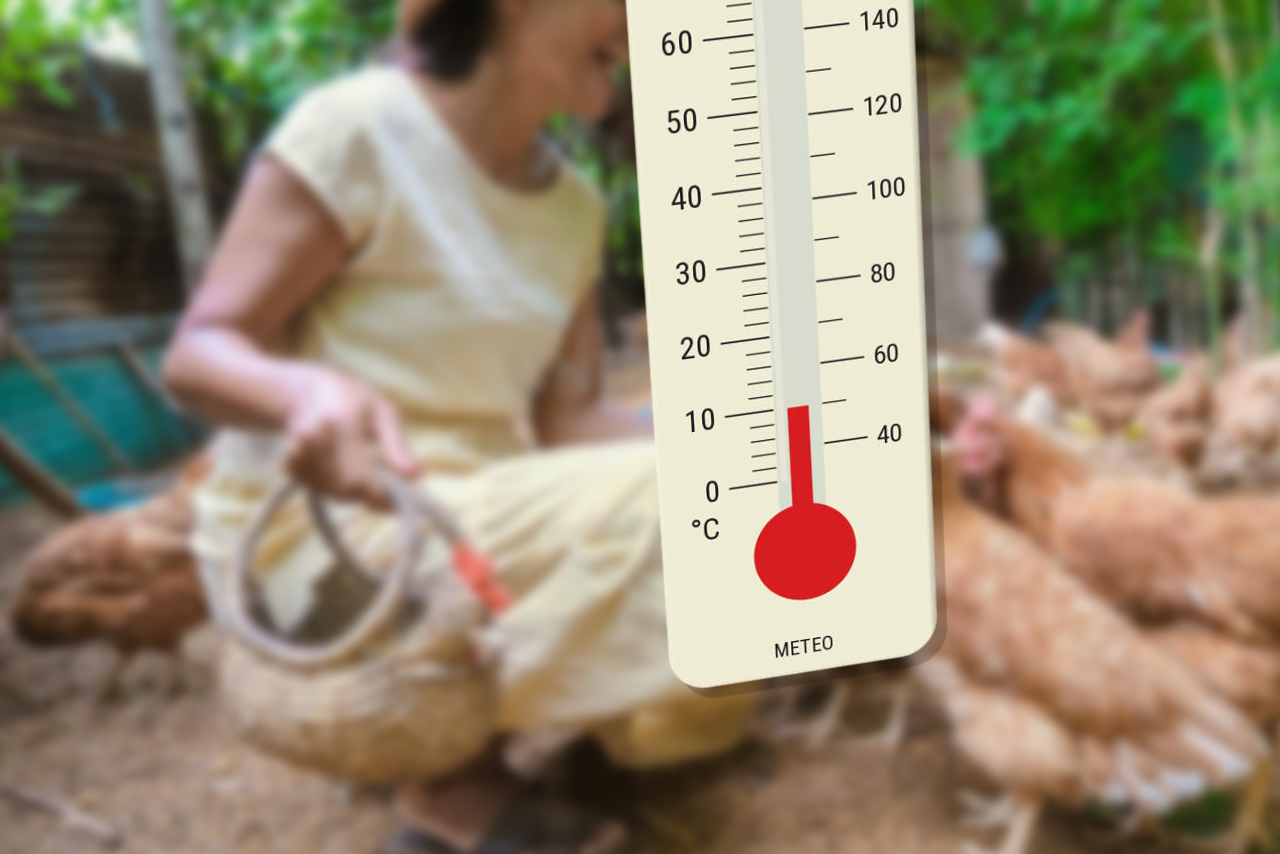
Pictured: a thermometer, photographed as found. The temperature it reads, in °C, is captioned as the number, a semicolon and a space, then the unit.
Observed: 10; °C
